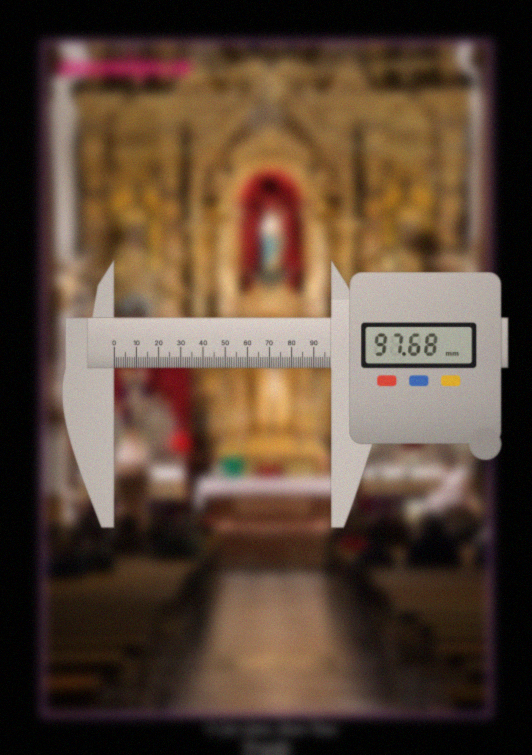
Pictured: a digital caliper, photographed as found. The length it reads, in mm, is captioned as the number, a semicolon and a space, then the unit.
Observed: 97.68; mm
